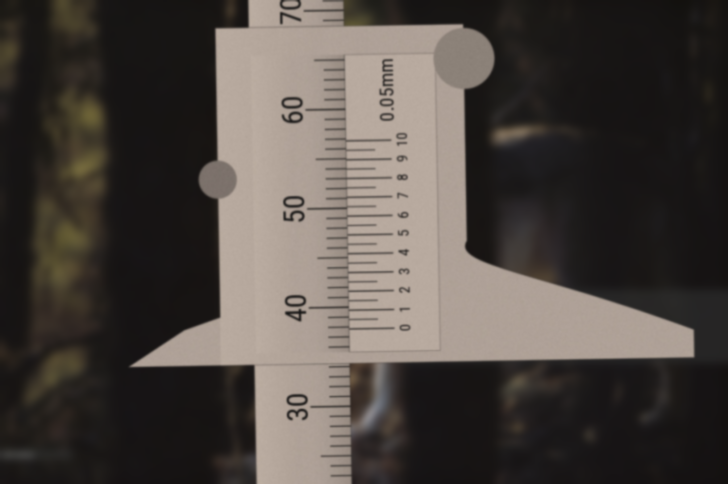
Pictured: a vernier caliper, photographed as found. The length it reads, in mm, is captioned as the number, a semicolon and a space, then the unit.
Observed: 37.8; mm
